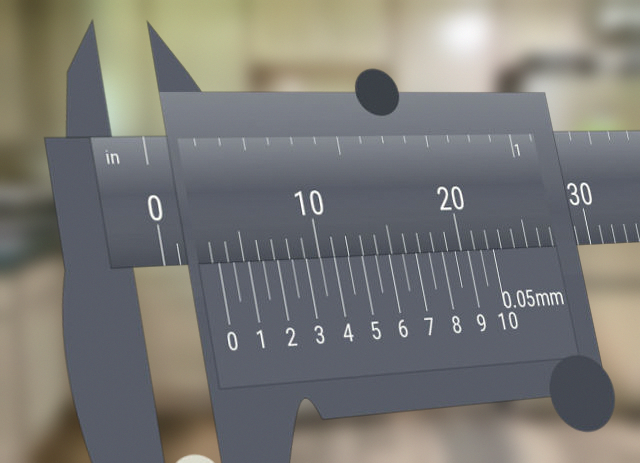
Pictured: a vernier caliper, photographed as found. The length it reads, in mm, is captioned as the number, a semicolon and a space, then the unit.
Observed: 3.4; mm
